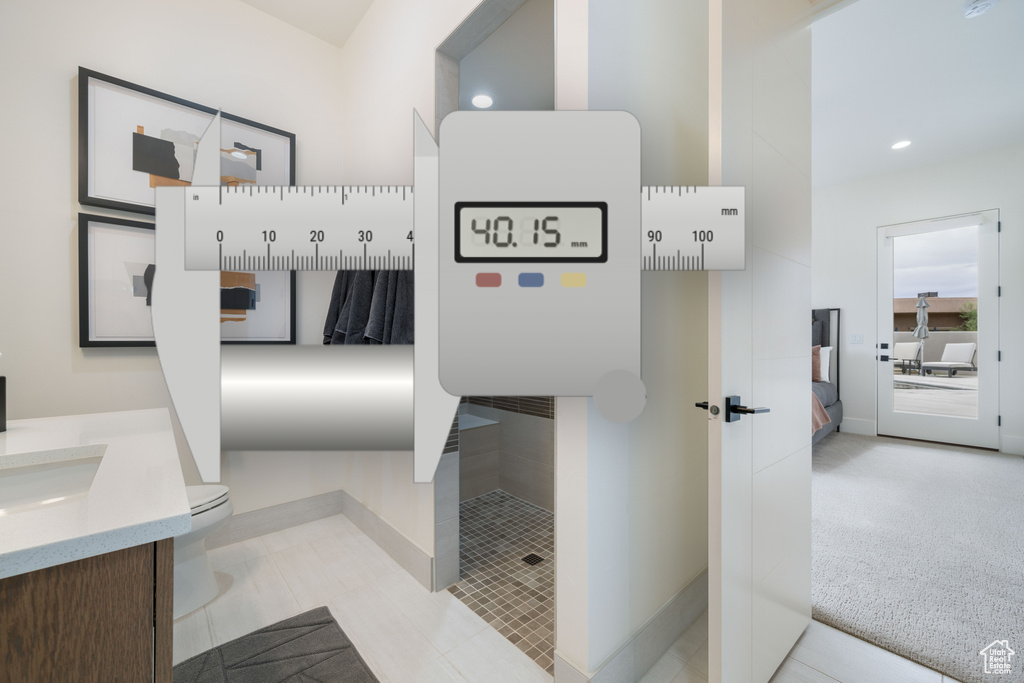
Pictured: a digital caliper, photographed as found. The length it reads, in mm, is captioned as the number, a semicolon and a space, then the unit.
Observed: 40.15; mm
